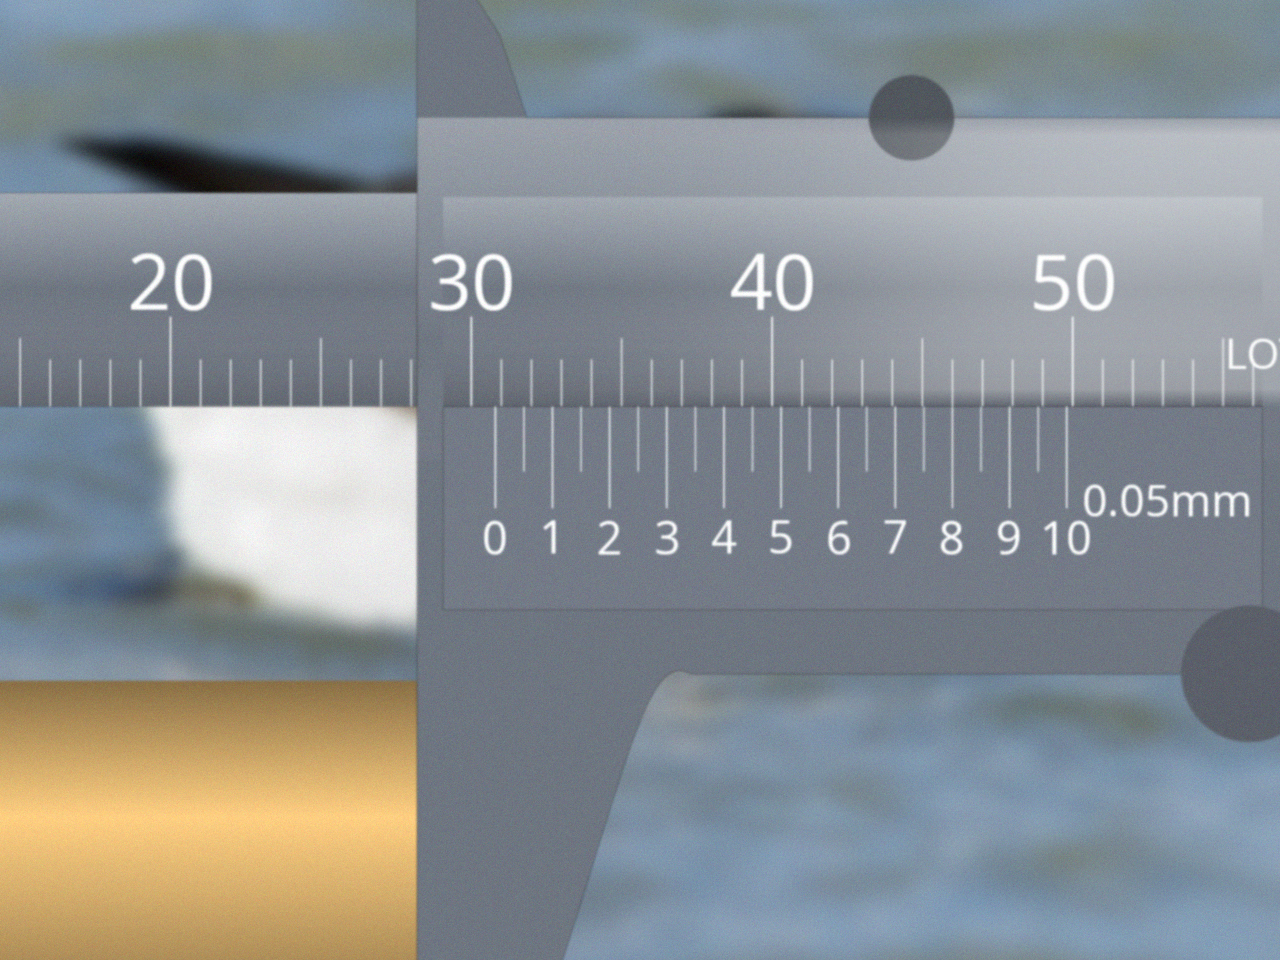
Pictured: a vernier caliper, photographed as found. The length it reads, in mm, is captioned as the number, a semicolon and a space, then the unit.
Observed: 30.8; mm
